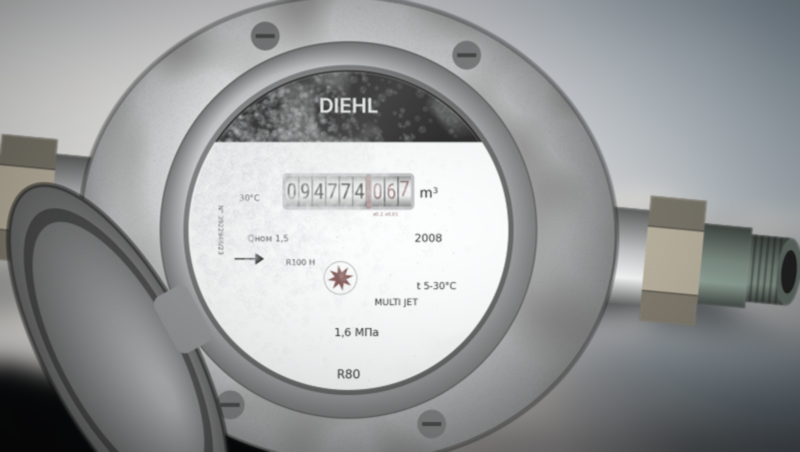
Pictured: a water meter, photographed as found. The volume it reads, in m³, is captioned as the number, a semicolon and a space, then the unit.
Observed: 94774.067; m³
